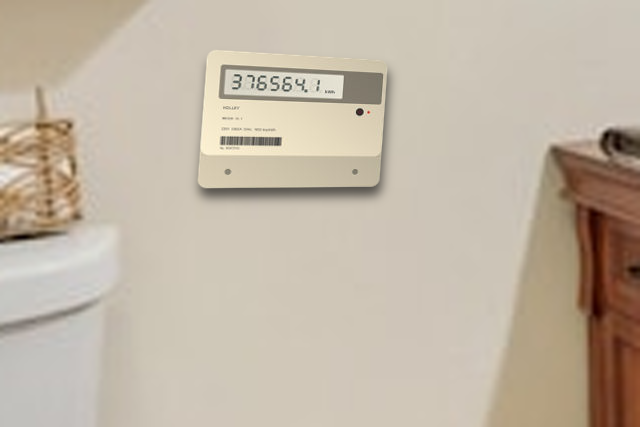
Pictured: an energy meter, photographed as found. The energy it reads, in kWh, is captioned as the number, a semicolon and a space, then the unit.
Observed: 376564.1; kWh
